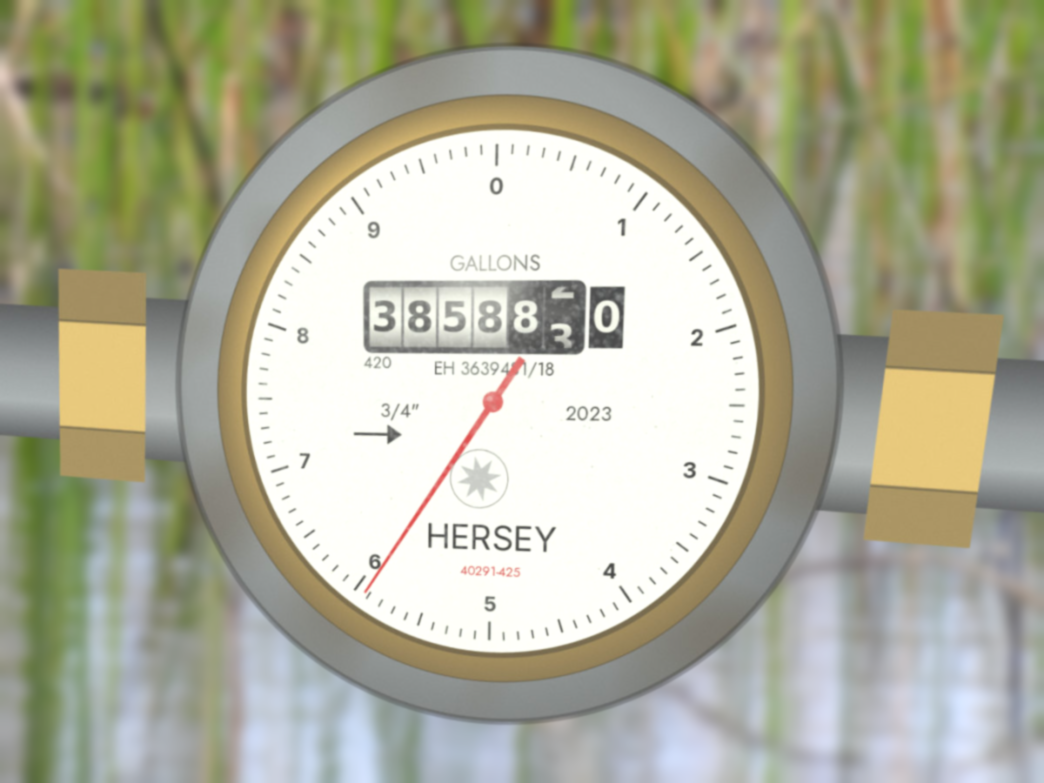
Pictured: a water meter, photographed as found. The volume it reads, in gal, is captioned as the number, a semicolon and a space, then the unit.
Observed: 3858825.9; gal
